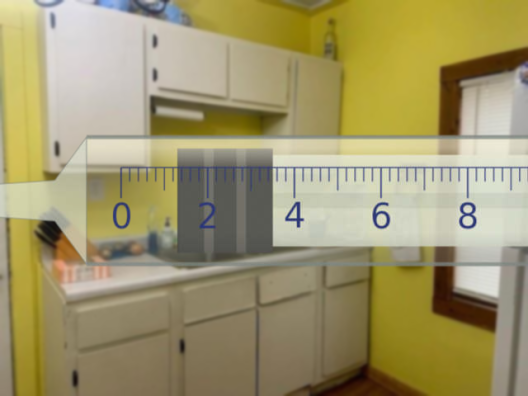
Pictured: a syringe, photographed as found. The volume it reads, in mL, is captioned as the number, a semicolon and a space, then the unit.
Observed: 1.3; mL
